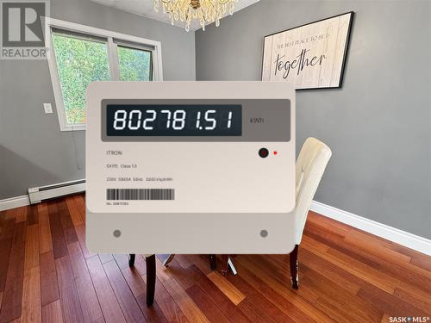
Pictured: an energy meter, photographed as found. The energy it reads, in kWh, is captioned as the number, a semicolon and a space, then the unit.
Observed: 802781.51; kWh
